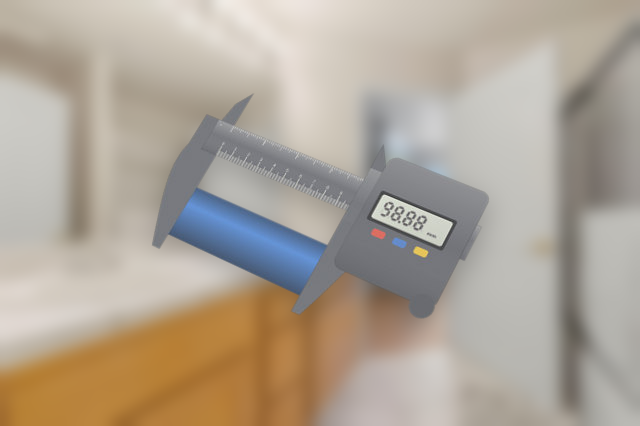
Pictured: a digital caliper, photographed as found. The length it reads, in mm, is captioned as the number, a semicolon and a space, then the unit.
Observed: 98.88; mm
